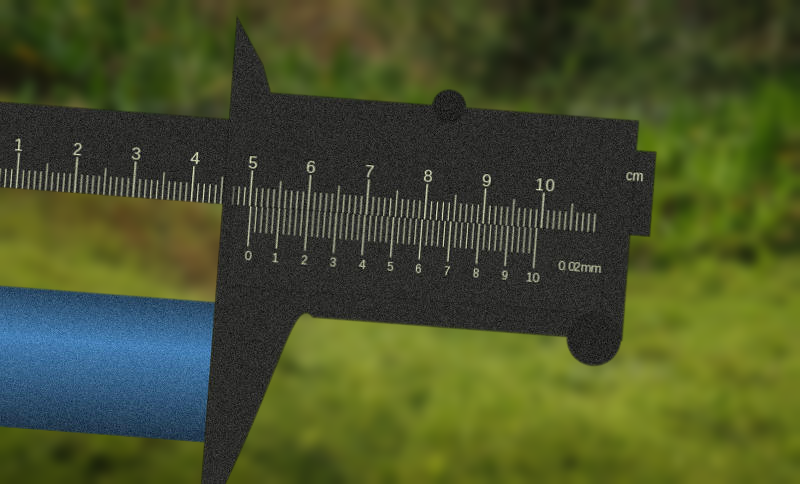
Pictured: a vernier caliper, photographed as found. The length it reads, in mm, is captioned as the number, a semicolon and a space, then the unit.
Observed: 50.2; mm
